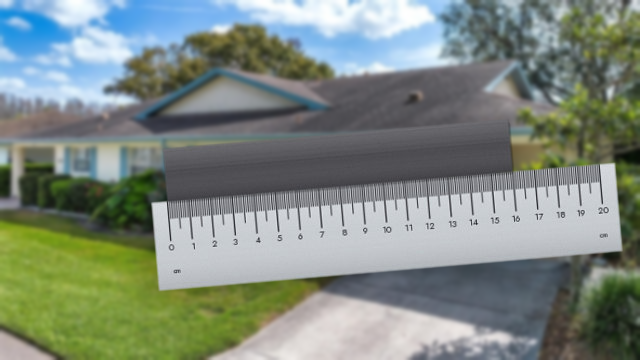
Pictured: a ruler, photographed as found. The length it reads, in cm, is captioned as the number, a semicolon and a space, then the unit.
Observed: 16; cm
